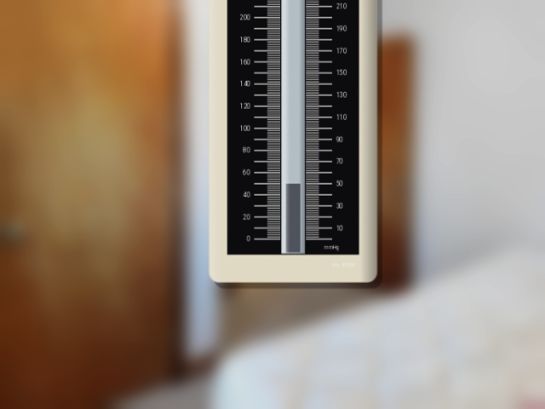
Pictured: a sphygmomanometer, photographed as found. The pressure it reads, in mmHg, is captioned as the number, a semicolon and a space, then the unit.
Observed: 50; mmHg
